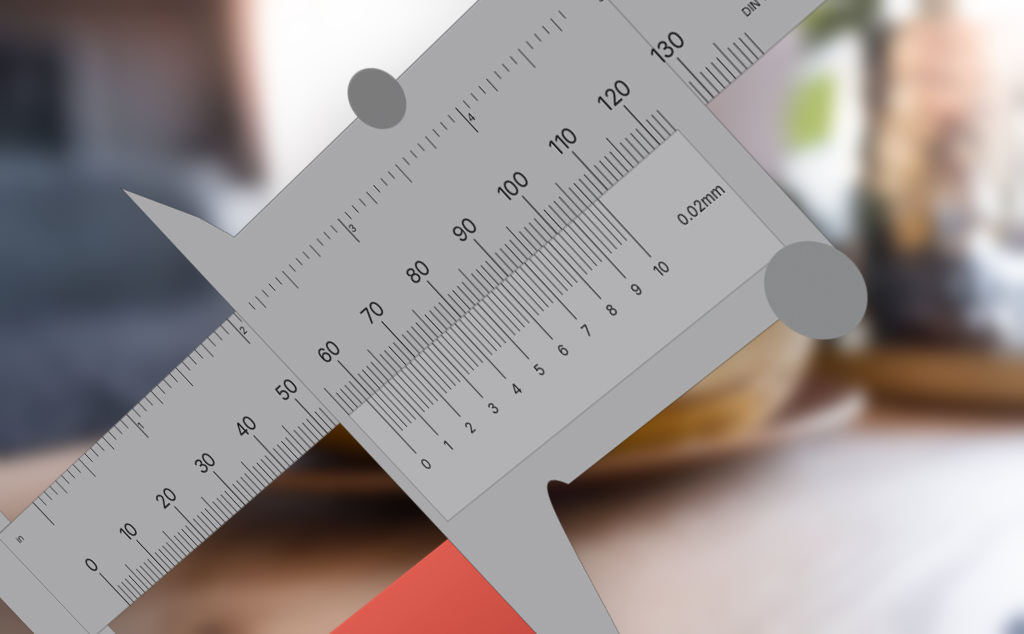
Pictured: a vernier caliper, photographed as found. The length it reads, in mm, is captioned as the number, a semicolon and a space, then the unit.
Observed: 59.0; mm
